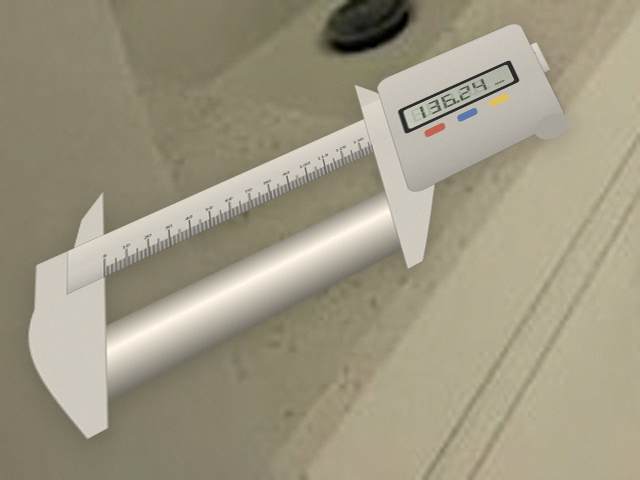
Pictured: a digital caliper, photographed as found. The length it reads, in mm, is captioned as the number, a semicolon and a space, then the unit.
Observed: 136.24; mm
